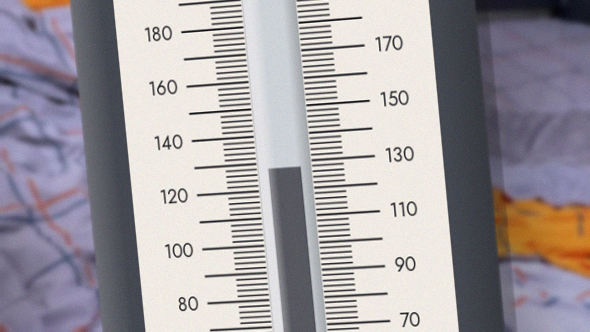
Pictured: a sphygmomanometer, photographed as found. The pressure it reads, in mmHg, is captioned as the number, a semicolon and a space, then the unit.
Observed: 128; mmHg
